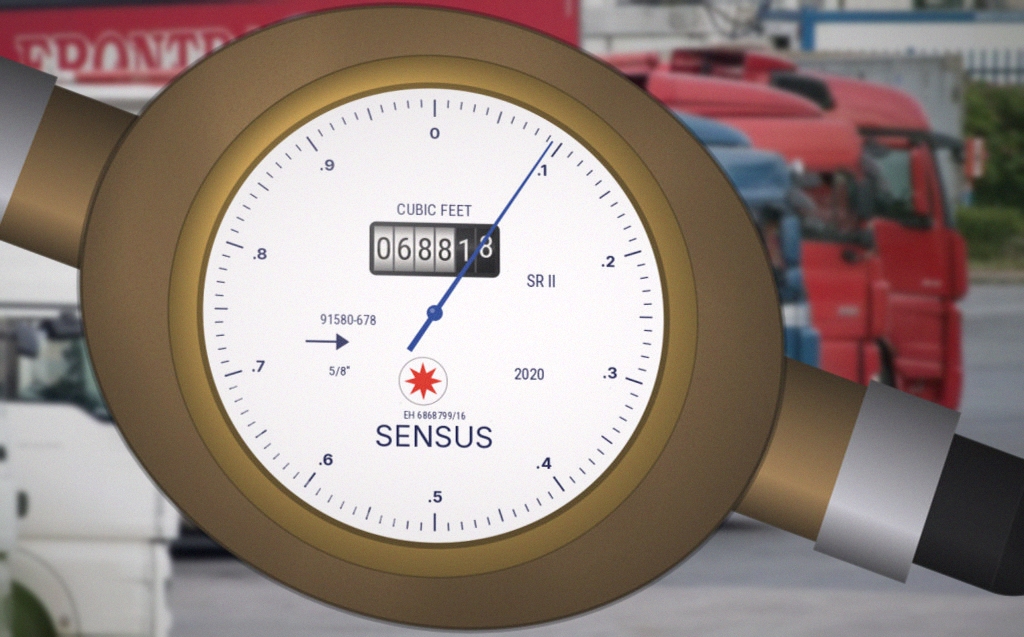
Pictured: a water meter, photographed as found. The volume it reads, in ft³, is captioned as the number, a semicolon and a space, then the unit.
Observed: 68818.09; ft³
